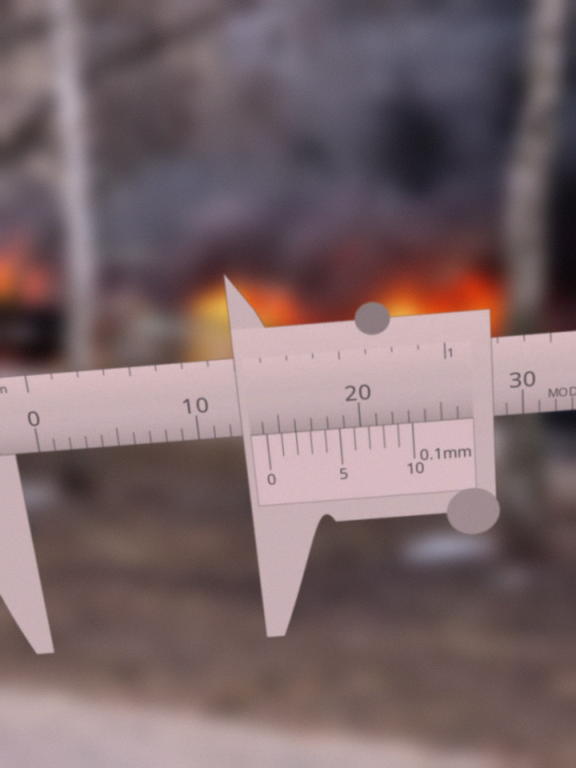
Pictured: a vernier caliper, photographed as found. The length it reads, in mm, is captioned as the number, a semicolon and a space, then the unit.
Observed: 14.2; mm
